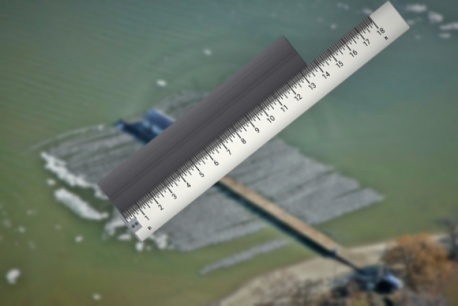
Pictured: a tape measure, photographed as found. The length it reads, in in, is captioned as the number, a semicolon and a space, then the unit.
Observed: 13.5; in
